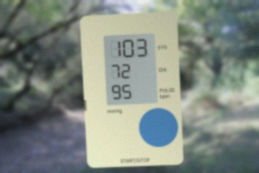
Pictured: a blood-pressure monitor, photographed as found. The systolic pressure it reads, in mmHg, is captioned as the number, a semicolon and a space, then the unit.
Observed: 103; mmHg
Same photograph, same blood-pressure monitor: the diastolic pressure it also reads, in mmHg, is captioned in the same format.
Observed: 72; mmHg
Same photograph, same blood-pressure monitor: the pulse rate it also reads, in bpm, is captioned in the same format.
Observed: 95; bpm
